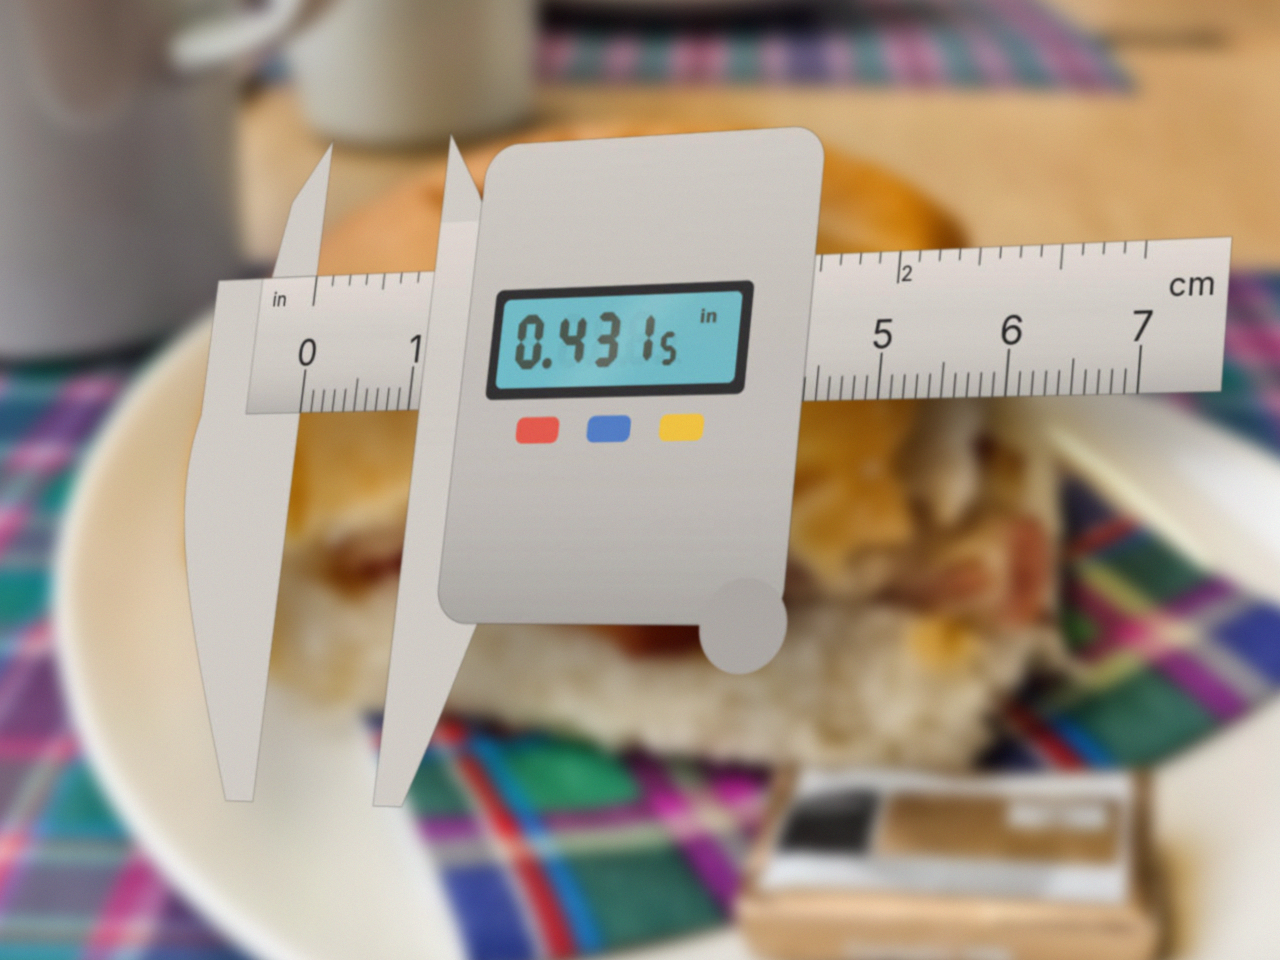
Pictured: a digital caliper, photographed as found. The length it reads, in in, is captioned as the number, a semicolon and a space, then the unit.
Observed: 0.4315; in
